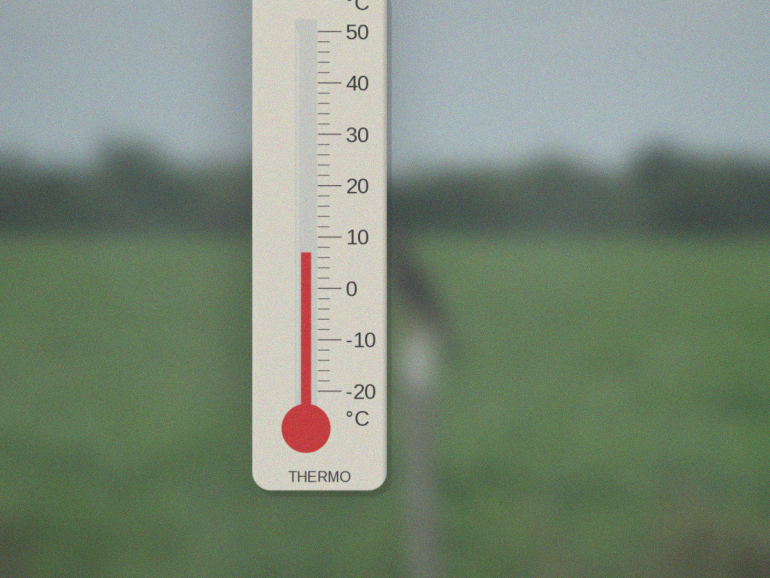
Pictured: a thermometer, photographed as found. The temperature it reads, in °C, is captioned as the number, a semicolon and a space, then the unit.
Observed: 7; °C
